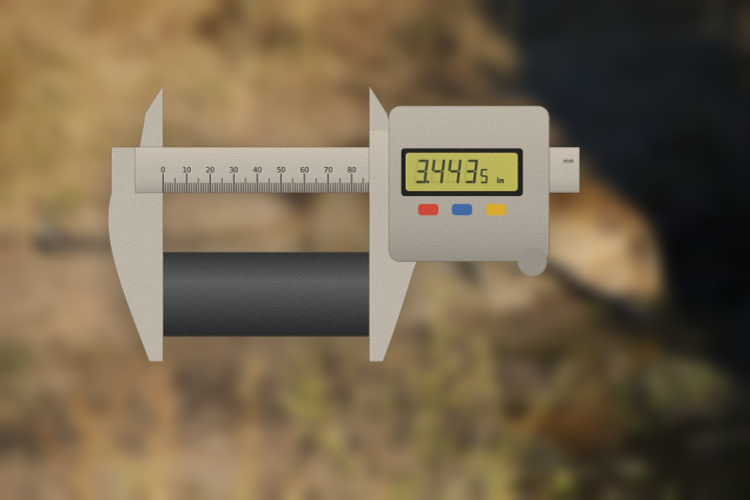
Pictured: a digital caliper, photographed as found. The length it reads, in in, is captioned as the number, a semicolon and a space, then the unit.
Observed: 3.4435; in
